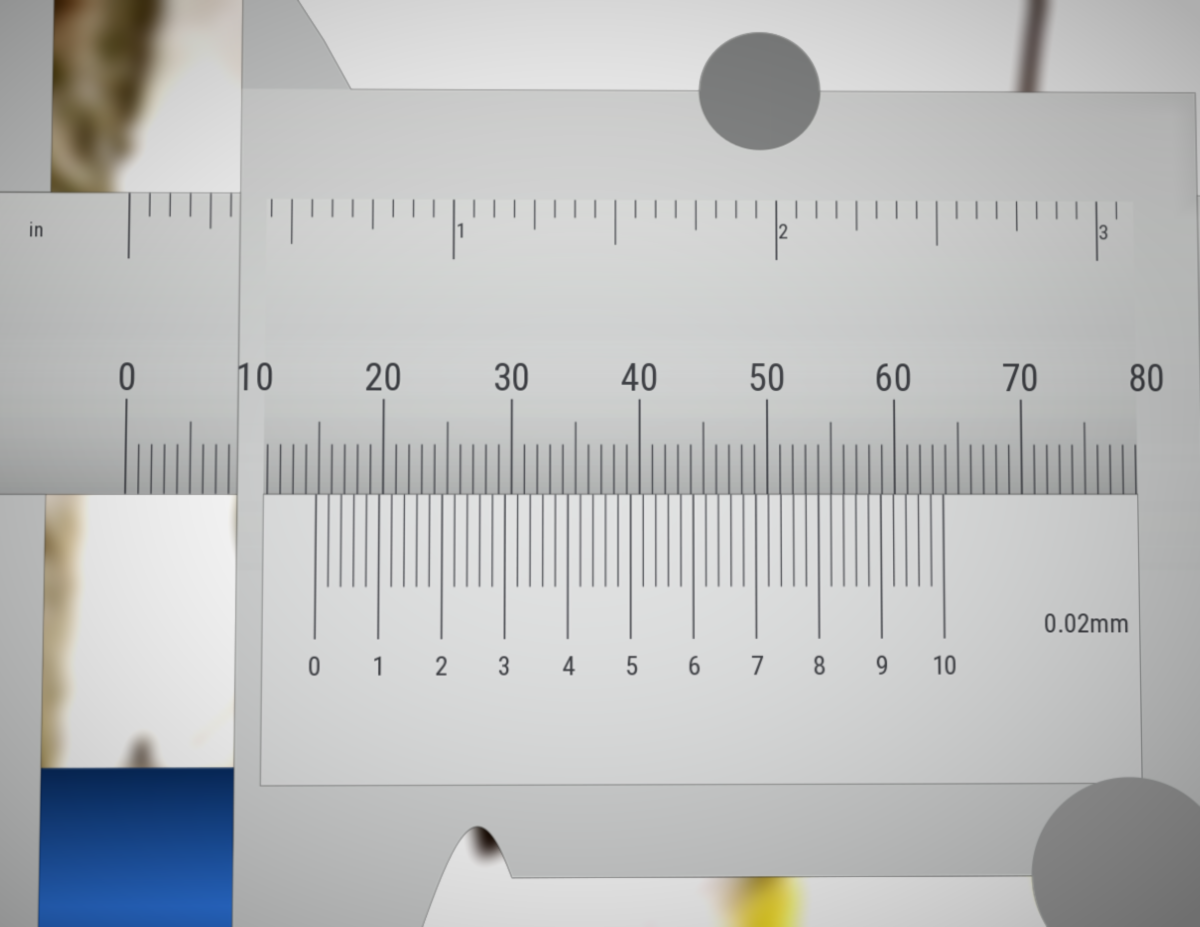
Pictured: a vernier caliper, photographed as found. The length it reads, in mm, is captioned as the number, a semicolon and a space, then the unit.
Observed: 14.8; mm
